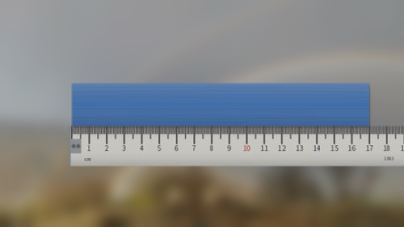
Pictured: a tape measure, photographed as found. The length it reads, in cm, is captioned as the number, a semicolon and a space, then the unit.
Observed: 17; cm
